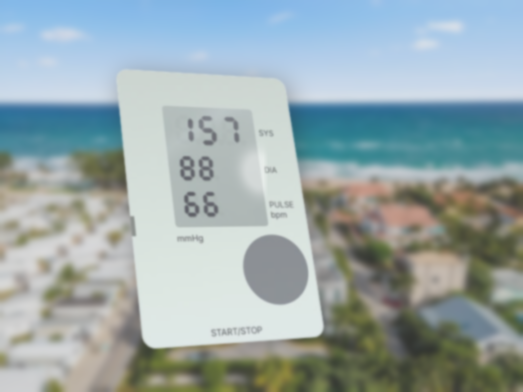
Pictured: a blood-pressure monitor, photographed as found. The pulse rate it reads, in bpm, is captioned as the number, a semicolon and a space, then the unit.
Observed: 66; bpm
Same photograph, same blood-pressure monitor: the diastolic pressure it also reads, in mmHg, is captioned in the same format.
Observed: 88; mmHg
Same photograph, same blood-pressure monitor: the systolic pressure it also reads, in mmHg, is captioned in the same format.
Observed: 157; mmHg
